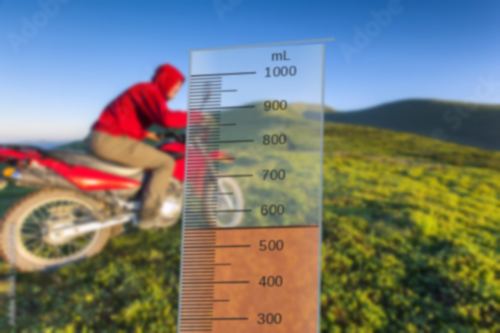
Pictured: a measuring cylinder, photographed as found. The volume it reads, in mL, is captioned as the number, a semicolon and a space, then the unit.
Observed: 550; mL
